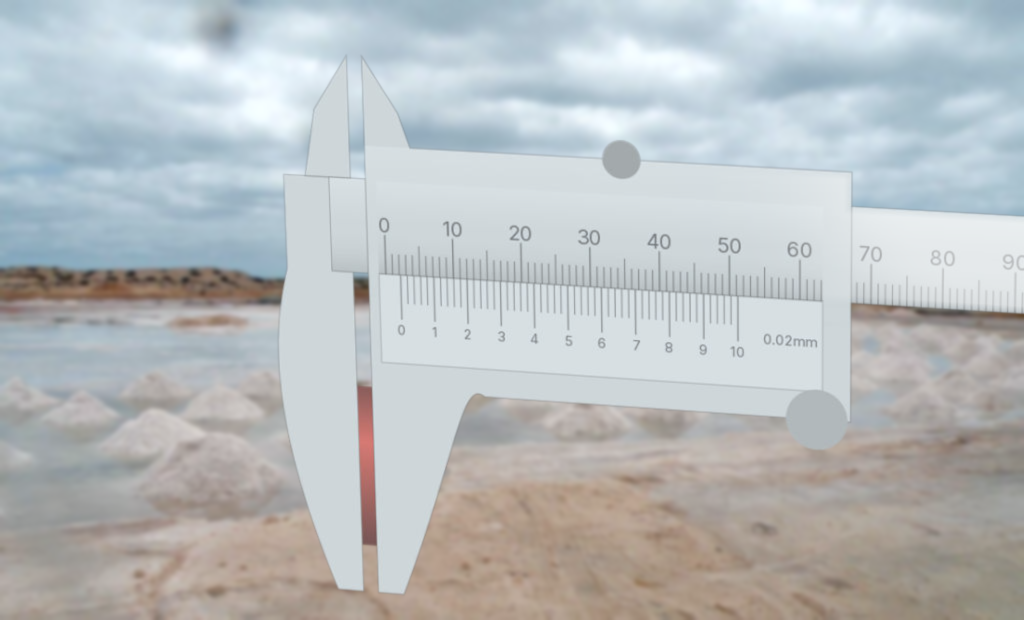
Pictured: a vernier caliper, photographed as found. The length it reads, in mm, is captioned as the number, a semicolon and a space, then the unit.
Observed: 2.2; mm
